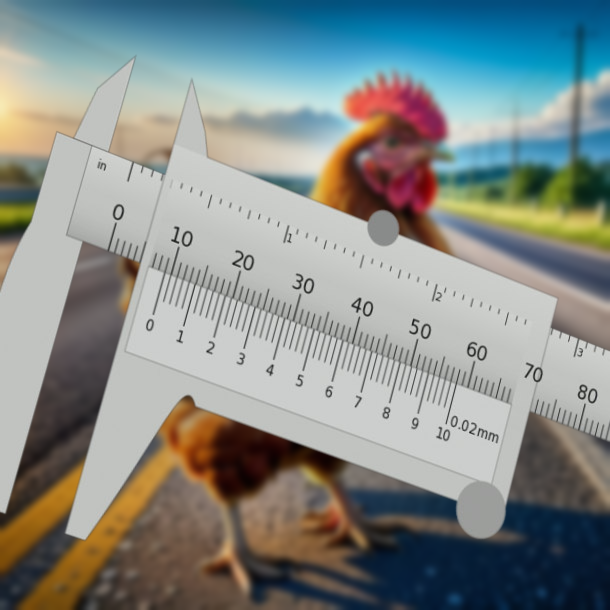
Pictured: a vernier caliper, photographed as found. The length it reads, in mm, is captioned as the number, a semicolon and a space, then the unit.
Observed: 9.0; mm
